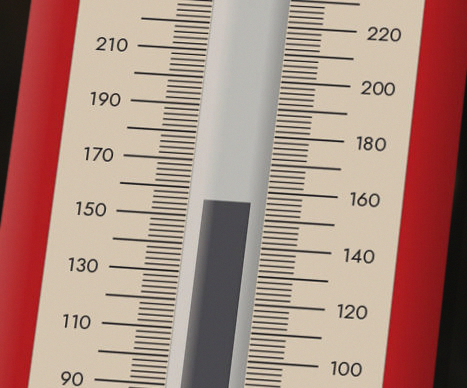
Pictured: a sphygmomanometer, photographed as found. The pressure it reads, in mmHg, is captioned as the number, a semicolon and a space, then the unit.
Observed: 156; mmHg
